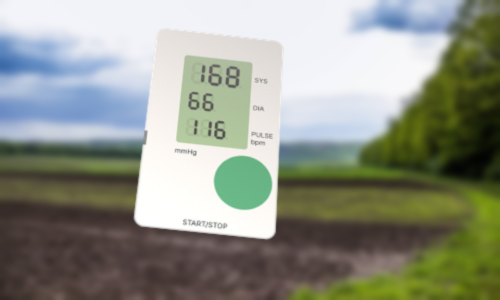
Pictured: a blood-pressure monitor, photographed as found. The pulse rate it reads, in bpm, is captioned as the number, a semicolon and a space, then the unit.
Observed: 116; bpm
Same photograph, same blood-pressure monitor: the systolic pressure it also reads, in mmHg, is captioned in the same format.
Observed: 168; mmHg
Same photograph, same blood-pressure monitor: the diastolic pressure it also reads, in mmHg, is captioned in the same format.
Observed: 66; mmHg
